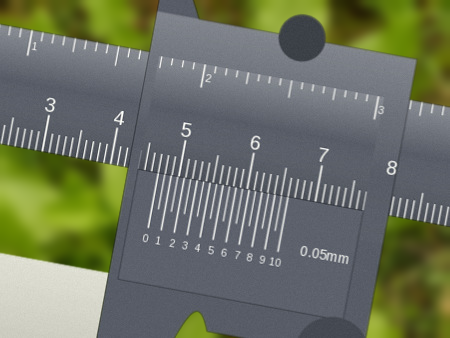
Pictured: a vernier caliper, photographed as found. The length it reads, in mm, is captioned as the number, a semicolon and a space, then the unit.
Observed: 47.0; mm
